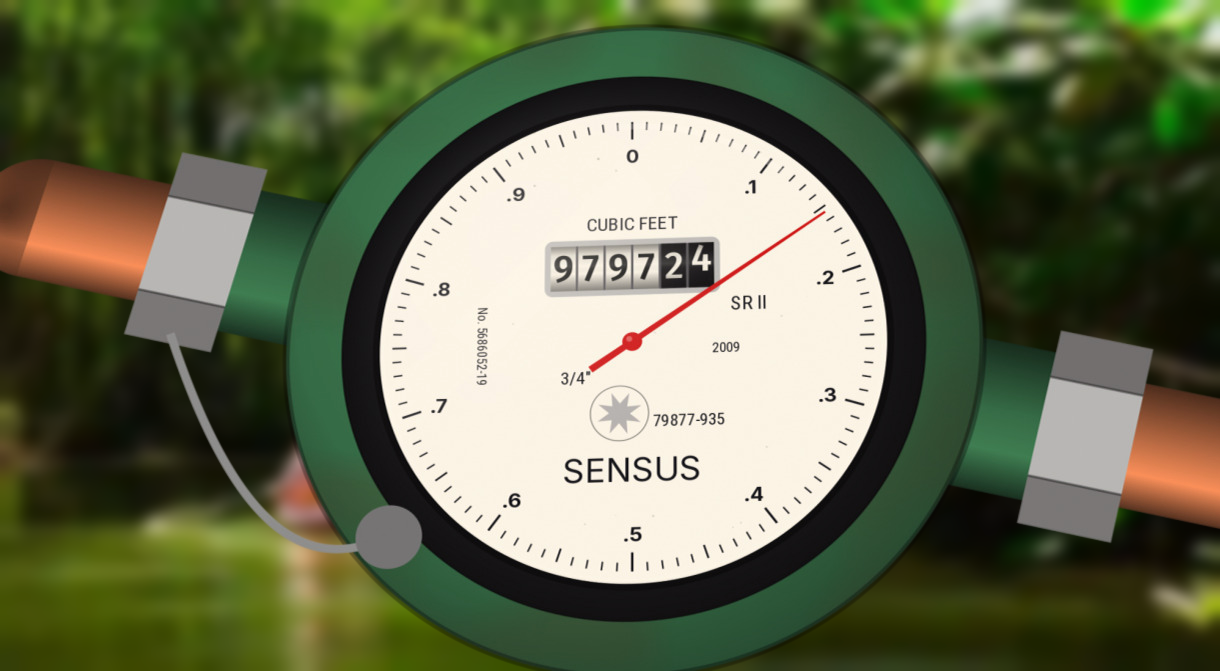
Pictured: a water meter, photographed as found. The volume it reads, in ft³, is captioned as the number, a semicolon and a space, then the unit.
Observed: 979724.15; ft³
